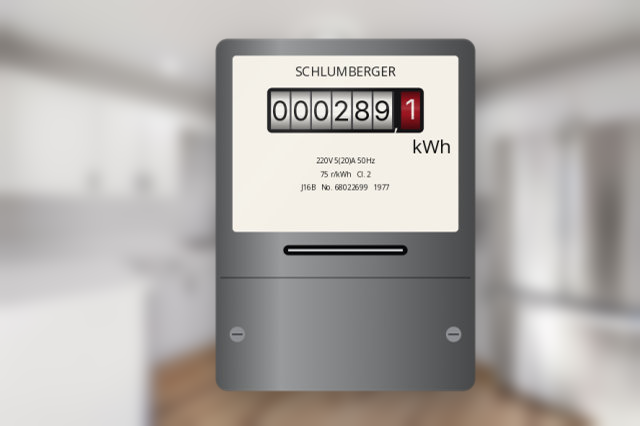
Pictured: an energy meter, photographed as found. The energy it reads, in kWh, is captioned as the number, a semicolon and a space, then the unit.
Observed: 289.1; kWh
